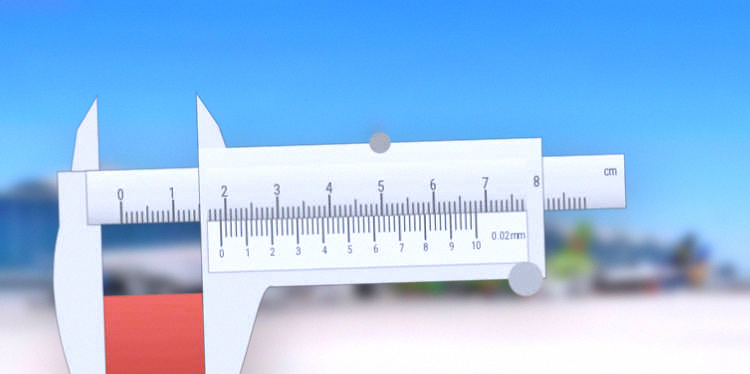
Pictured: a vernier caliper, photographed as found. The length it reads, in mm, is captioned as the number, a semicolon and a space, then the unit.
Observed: 19.0; mm
